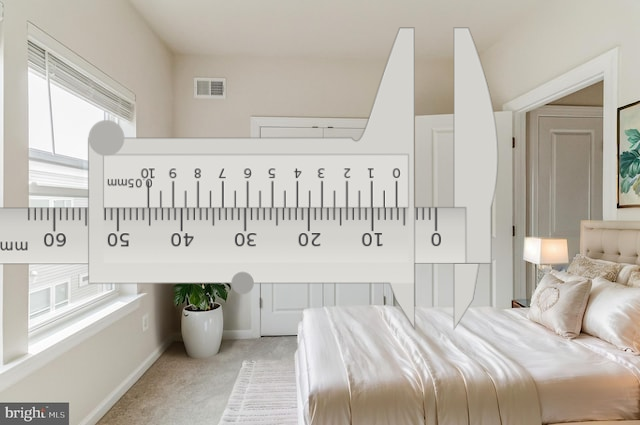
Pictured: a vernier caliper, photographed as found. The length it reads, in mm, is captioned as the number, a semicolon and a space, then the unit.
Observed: 6.2; mm
